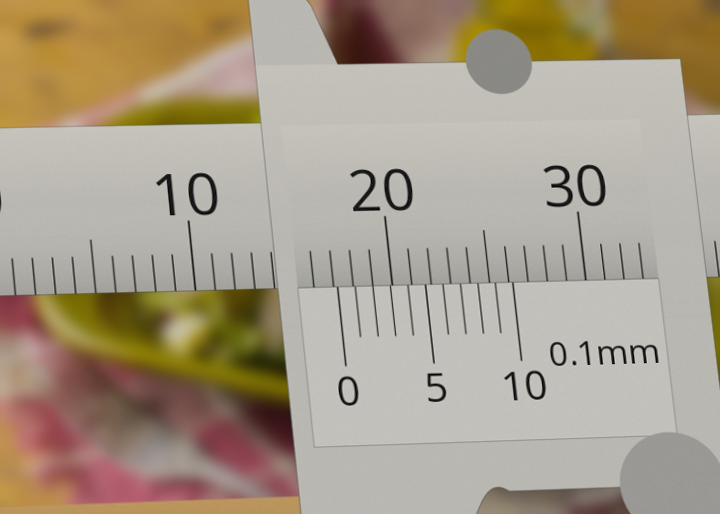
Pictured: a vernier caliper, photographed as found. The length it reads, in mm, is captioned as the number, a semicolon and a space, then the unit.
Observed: 17.2; mm
